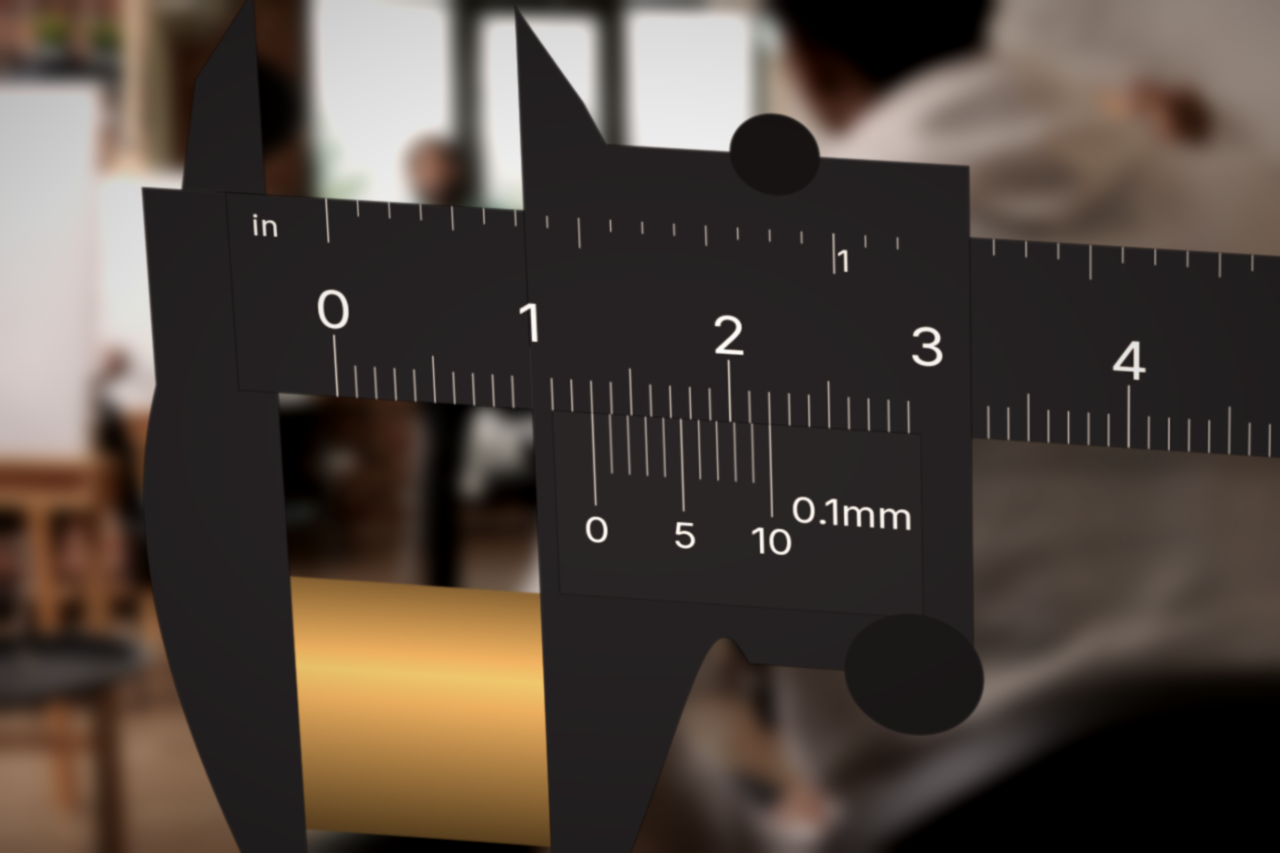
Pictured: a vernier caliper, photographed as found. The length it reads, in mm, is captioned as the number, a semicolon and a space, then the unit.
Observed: 13.0; mm
